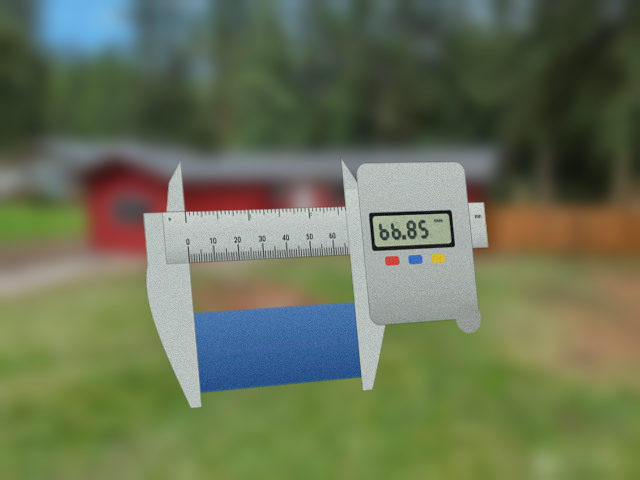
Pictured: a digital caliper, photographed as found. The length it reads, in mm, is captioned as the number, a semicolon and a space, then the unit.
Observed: 66.85; mm
